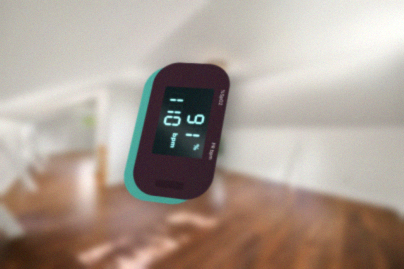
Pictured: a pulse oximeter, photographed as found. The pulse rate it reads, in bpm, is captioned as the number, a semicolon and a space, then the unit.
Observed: 110; bpm
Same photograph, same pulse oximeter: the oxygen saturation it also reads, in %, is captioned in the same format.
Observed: 91; %
